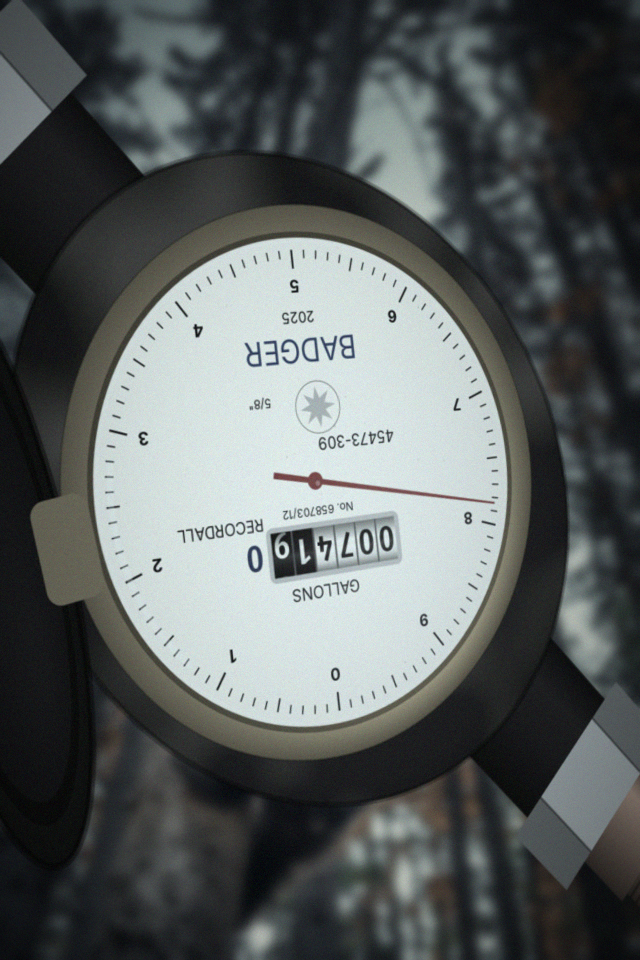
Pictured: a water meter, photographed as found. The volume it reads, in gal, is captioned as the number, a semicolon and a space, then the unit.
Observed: 74187.8; gal
